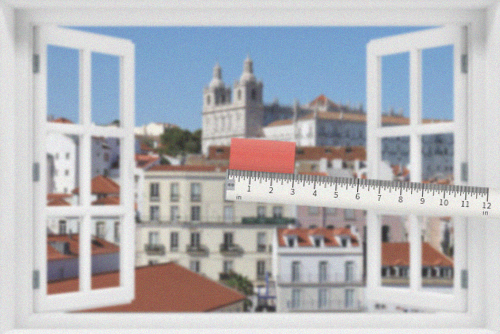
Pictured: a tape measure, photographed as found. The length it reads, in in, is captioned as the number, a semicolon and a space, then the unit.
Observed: 3; in
